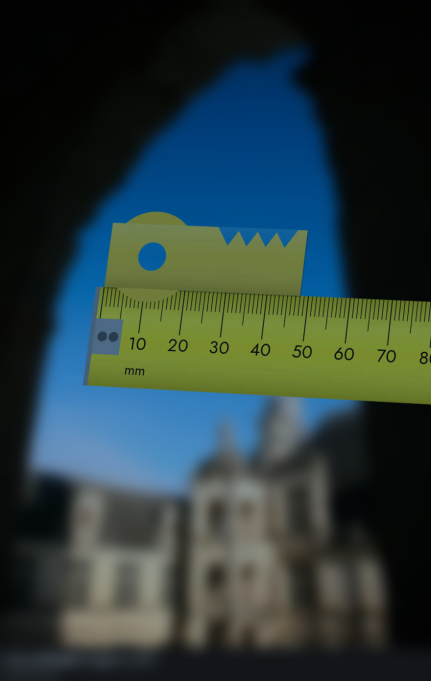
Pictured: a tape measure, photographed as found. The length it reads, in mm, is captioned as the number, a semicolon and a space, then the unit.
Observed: 48; mm
